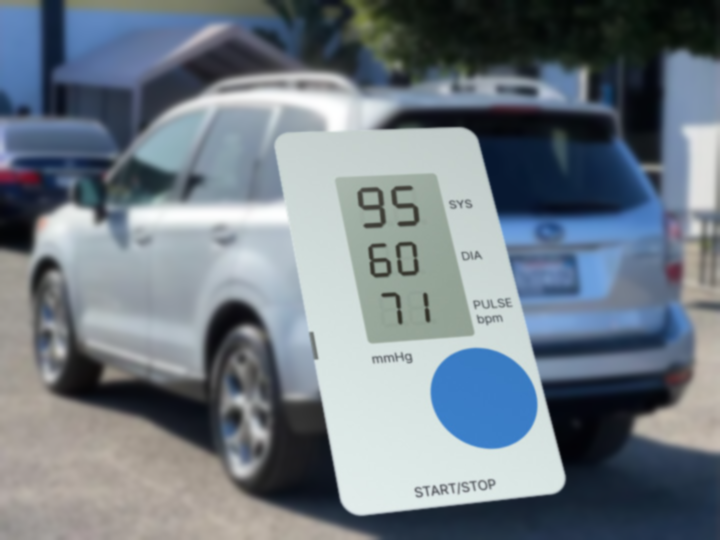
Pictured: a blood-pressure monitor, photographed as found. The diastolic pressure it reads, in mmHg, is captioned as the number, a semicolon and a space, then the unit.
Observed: 60; mmHg
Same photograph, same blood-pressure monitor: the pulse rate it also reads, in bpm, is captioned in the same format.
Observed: 71; bpm
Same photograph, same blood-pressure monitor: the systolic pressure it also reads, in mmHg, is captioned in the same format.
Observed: 95; mmHg
